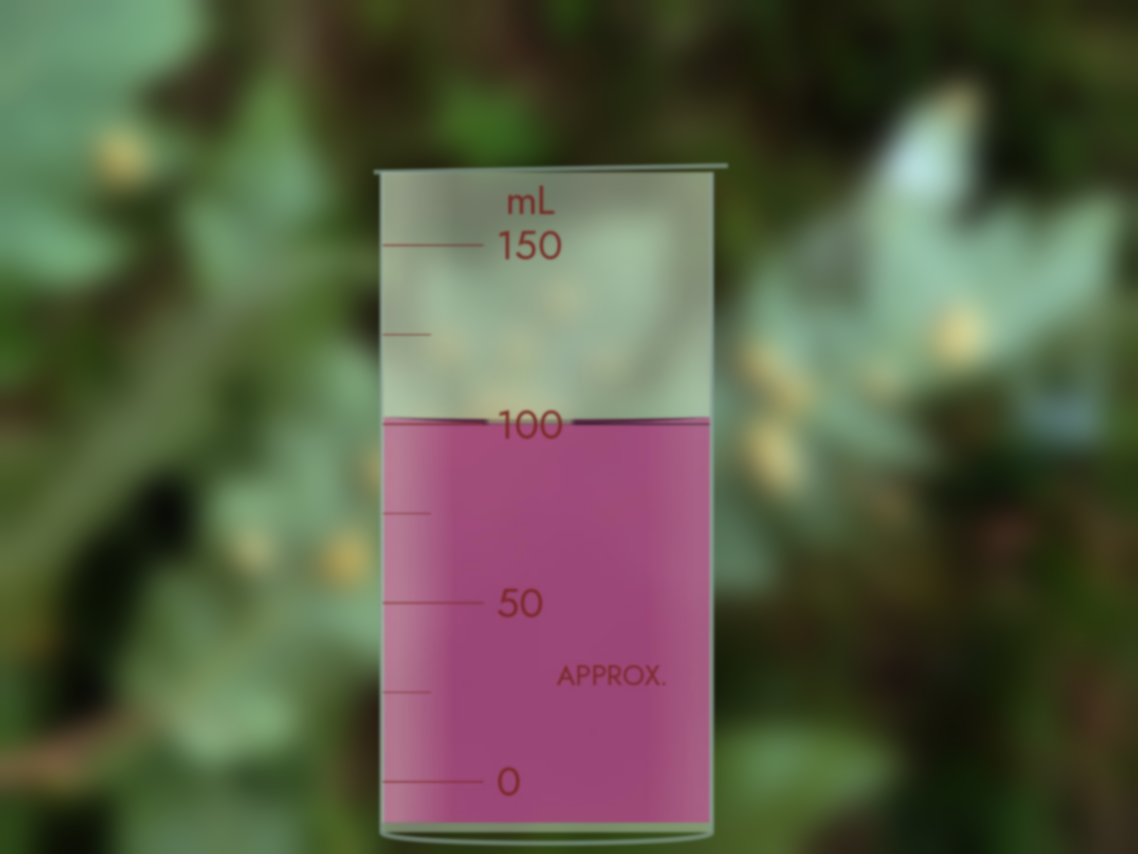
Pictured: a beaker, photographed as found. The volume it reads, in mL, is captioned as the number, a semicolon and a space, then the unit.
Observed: 100; mL
